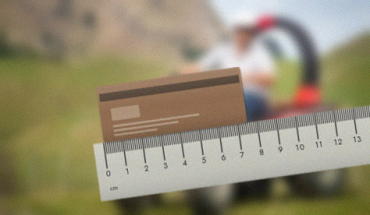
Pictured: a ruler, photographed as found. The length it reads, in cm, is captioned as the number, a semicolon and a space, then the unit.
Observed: 7.5; cm
